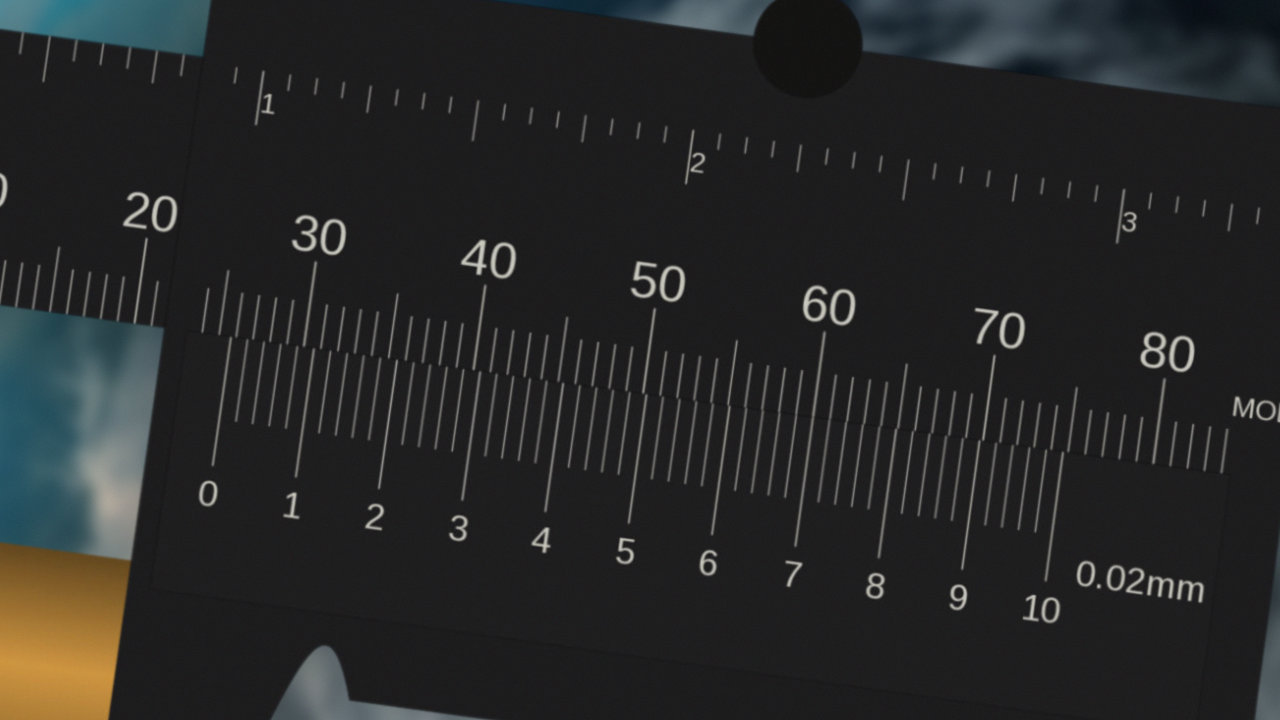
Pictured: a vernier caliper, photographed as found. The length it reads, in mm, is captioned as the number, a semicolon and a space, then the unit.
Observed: 25.7; mm
